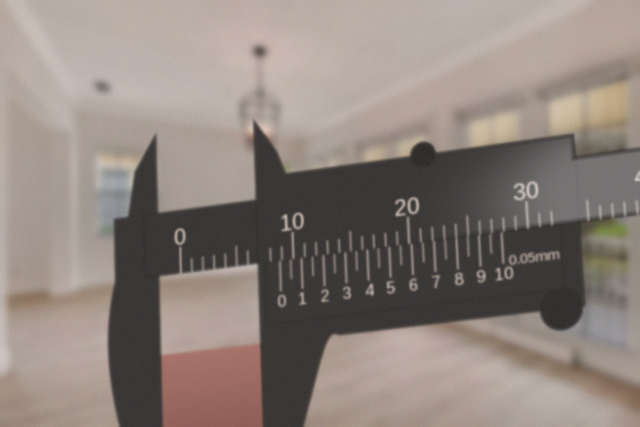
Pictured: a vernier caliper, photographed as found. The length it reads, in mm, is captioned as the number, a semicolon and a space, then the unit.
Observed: 8.8; mm
